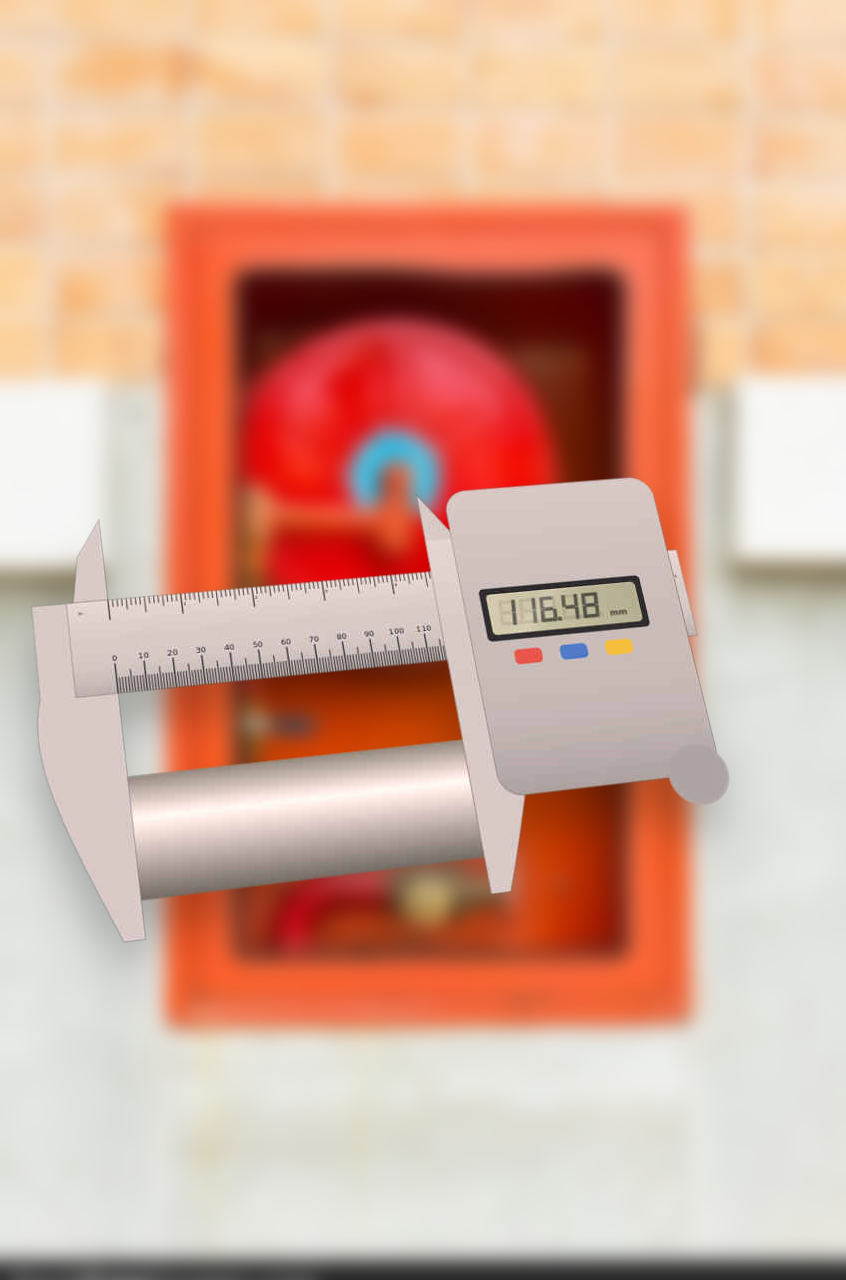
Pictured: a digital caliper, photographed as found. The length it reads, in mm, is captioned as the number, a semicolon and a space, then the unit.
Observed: 116.48; mm
